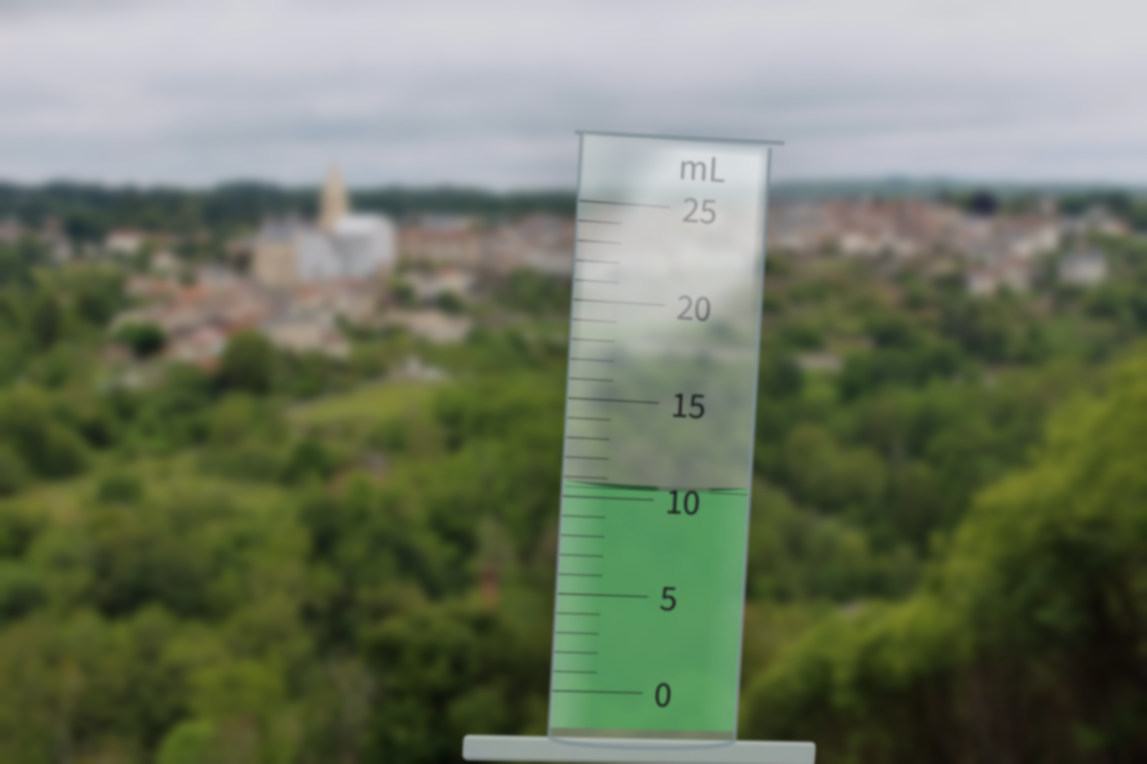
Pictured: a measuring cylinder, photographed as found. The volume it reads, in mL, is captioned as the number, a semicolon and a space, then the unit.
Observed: 10.5; mL
